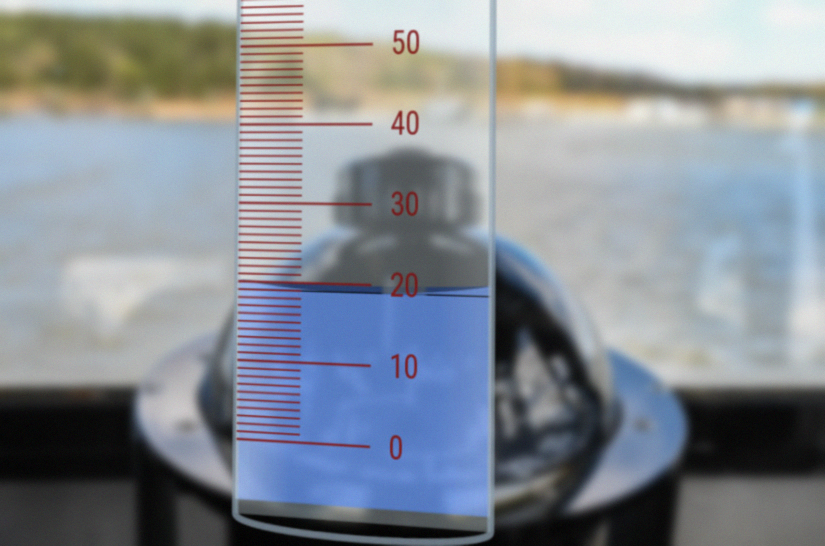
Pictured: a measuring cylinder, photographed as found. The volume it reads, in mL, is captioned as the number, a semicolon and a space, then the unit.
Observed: 19; mL
